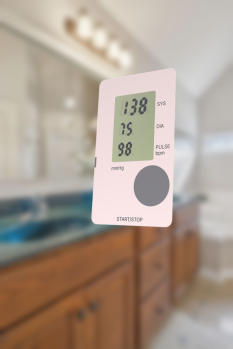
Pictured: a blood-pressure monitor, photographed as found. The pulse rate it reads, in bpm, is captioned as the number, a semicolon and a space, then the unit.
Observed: 98; bpm
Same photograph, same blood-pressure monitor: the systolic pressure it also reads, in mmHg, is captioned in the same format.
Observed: 138; mmHg
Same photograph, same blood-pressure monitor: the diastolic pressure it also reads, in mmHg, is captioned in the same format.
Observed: 75; mmHg
